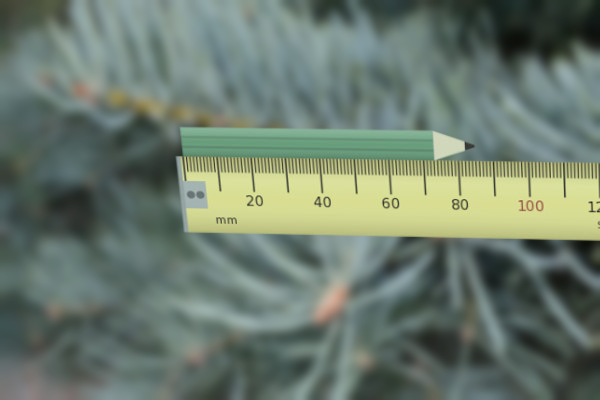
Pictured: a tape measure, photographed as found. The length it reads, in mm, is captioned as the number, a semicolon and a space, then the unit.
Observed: 85; mm
